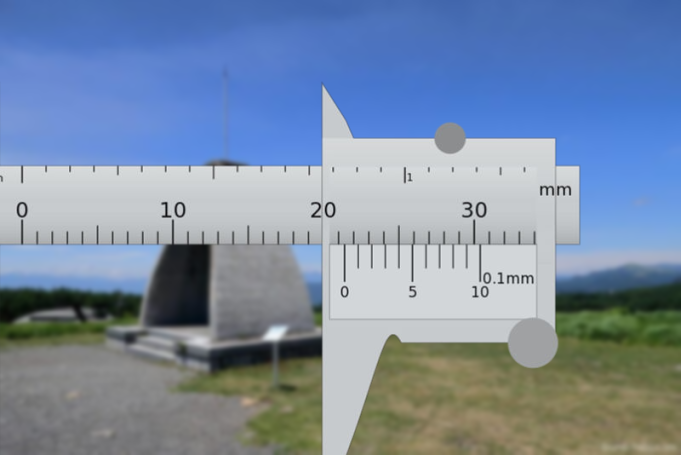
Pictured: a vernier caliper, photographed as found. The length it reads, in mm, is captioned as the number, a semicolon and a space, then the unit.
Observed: 21.4; mm
